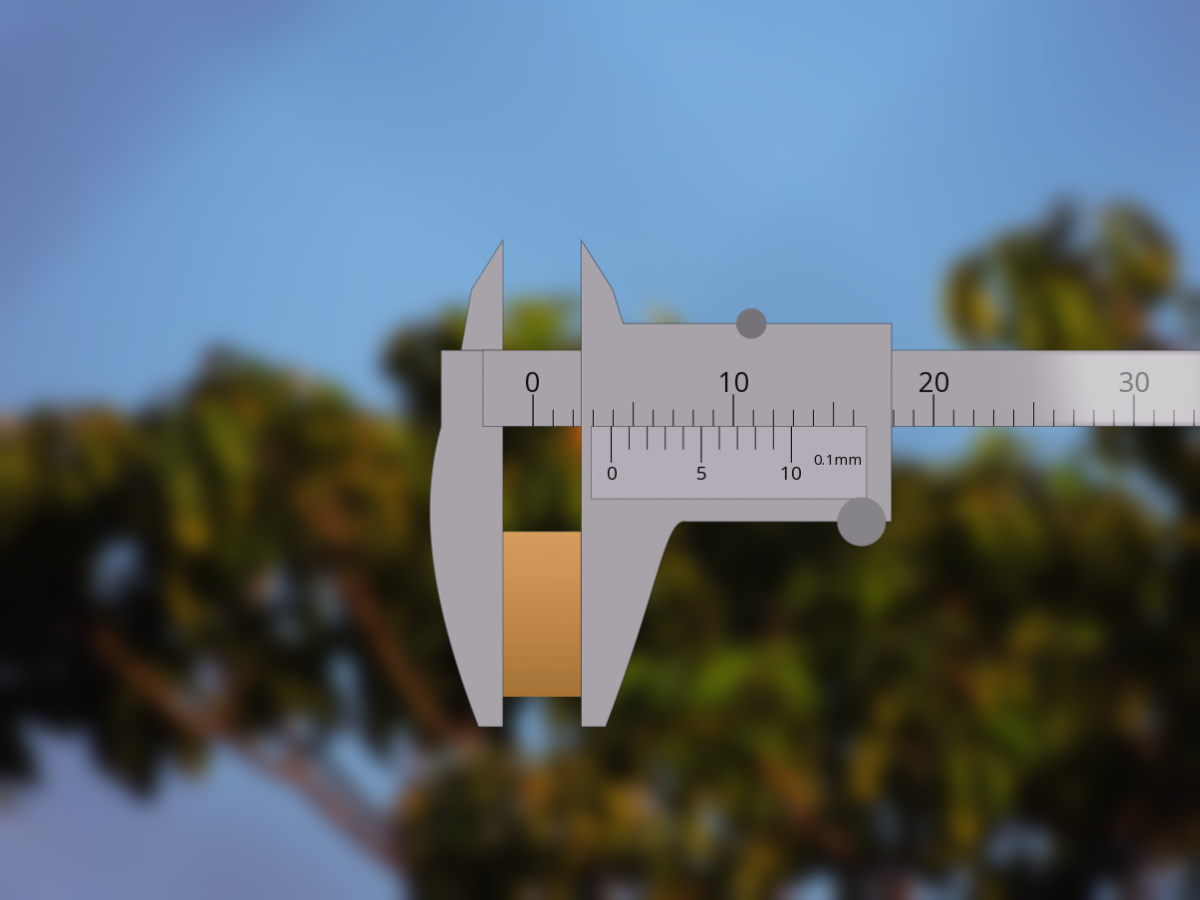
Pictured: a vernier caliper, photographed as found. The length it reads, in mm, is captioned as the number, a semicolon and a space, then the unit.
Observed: 3.9; mm
